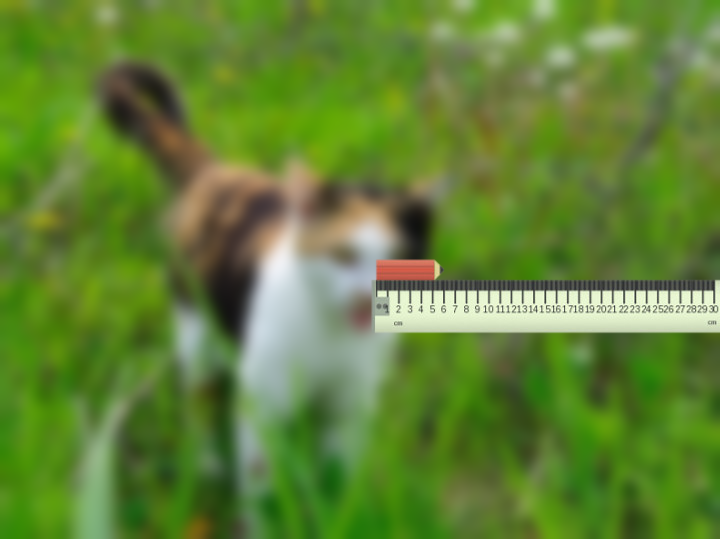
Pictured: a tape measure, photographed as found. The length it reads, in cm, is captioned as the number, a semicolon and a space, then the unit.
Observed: 6; cm
